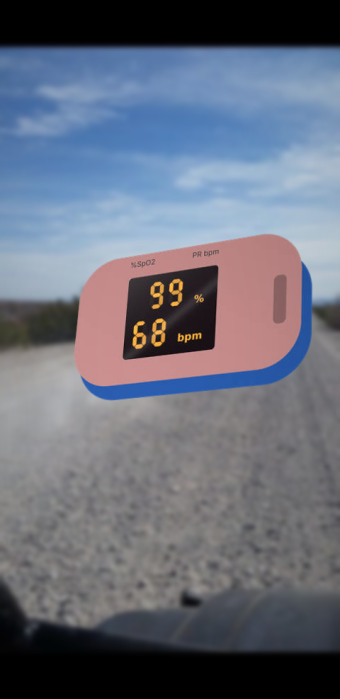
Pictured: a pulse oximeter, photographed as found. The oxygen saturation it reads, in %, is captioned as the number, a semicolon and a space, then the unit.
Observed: 99; %
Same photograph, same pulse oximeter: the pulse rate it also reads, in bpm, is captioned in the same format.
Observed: 68; bpm
